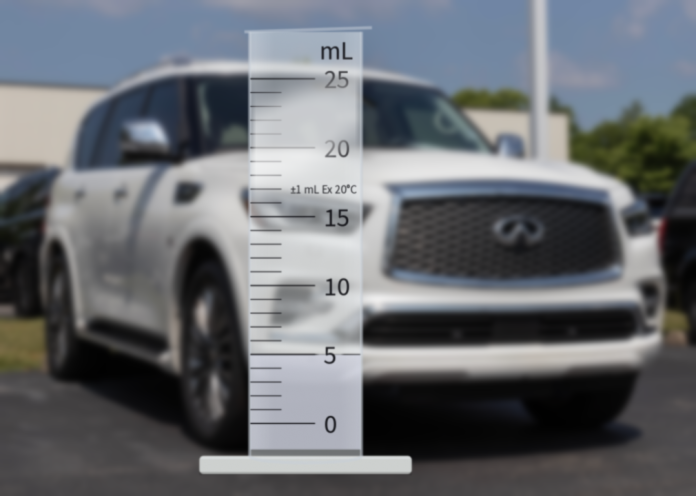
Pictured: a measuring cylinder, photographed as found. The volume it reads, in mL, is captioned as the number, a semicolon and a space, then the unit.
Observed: 5; mL
